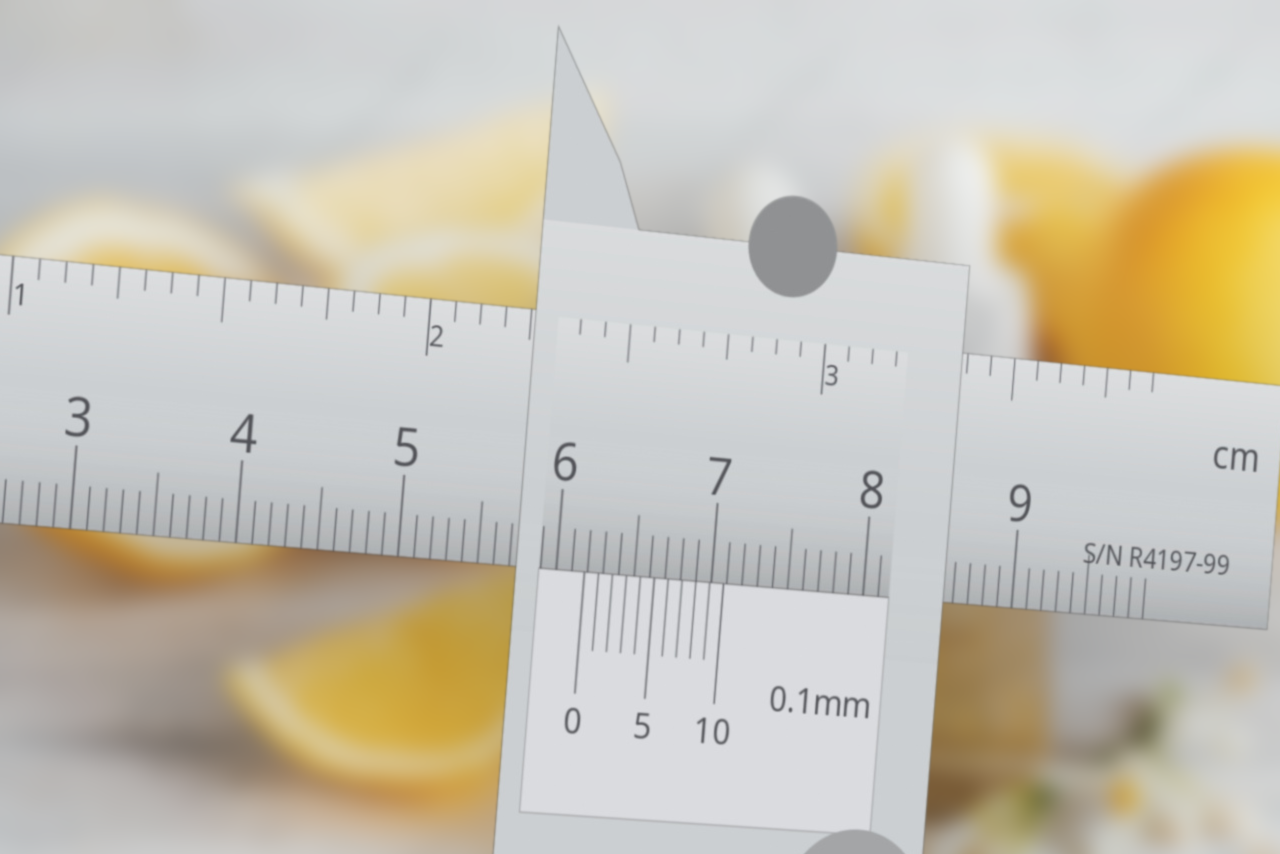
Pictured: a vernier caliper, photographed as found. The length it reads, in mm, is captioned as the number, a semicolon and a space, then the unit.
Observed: 61.8; mm
